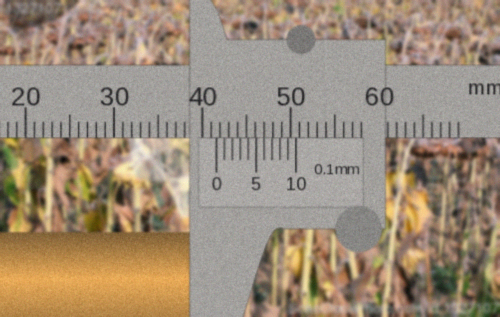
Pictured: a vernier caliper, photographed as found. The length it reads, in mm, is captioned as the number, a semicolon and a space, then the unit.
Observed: 41.6; mm
